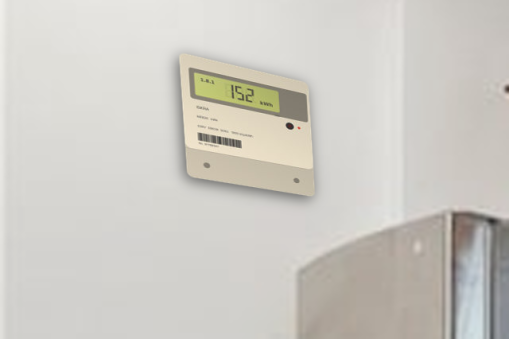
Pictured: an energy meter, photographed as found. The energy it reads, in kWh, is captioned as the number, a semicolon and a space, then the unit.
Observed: 152; kWh
